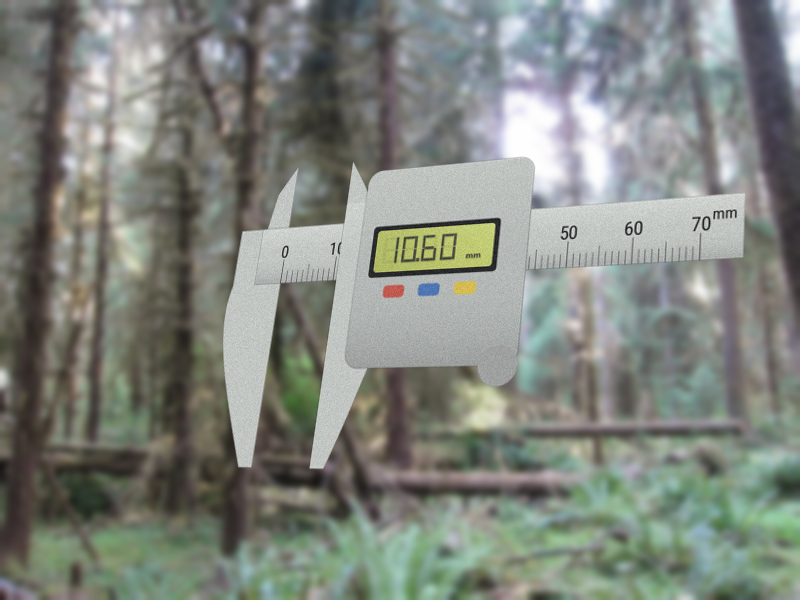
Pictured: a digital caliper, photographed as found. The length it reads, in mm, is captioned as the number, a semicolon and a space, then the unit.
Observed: 10.60; mm
